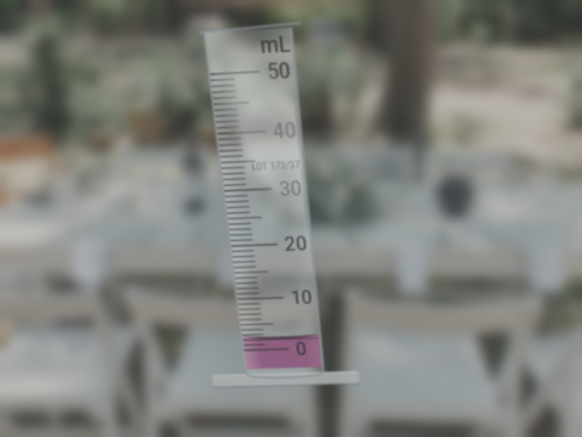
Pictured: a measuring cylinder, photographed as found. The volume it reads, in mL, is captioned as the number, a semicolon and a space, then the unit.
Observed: 2; mL
